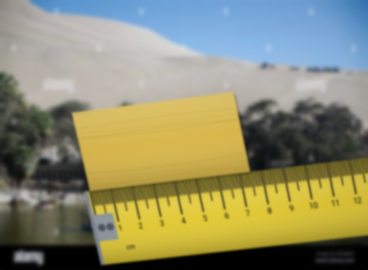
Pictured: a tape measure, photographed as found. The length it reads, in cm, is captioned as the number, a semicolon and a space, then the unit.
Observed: 7.5; cm
